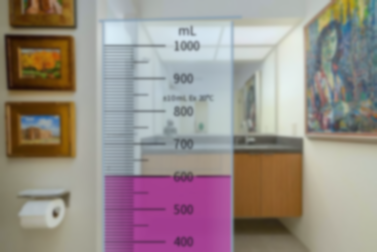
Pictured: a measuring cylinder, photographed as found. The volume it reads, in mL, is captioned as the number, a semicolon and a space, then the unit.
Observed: 600; mL
